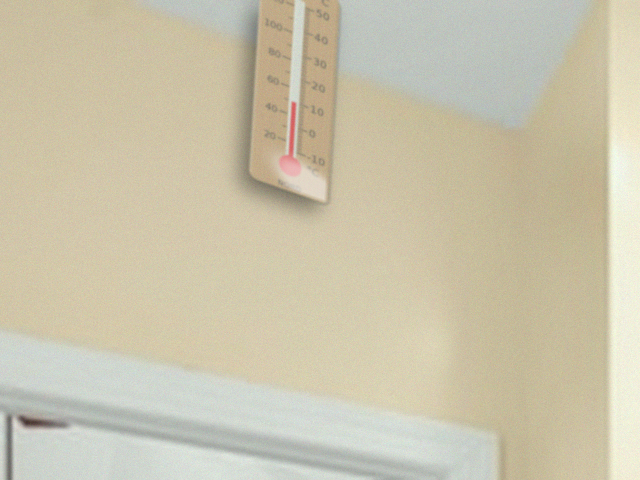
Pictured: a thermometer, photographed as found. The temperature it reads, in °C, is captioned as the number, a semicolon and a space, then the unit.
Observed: 10; °C
